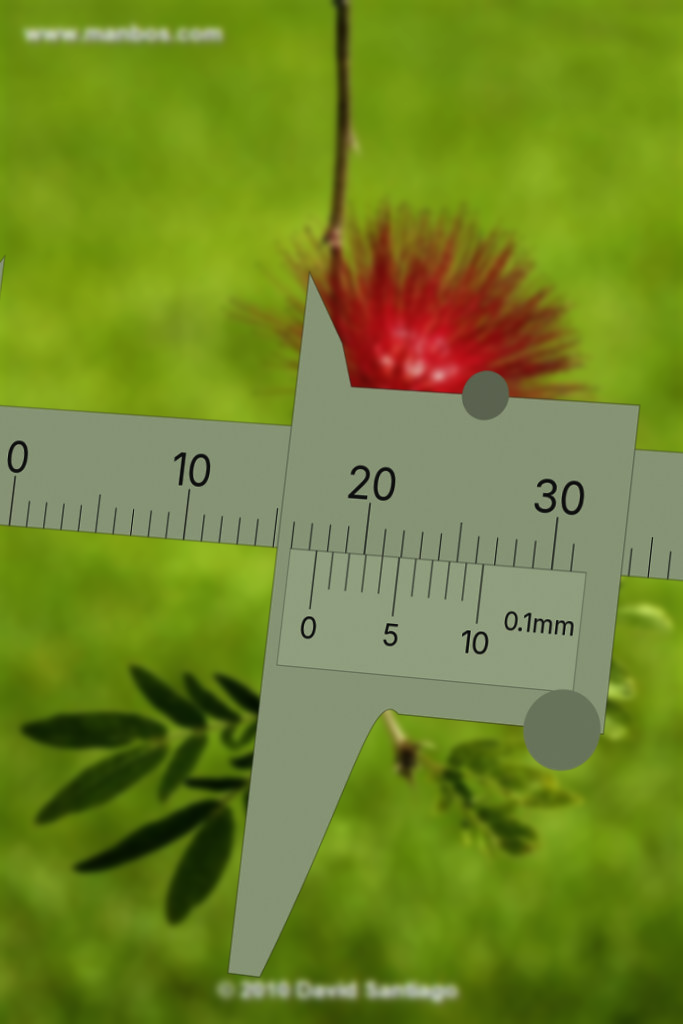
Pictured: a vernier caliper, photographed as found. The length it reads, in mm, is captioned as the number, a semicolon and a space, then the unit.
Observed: 17.4; mm
